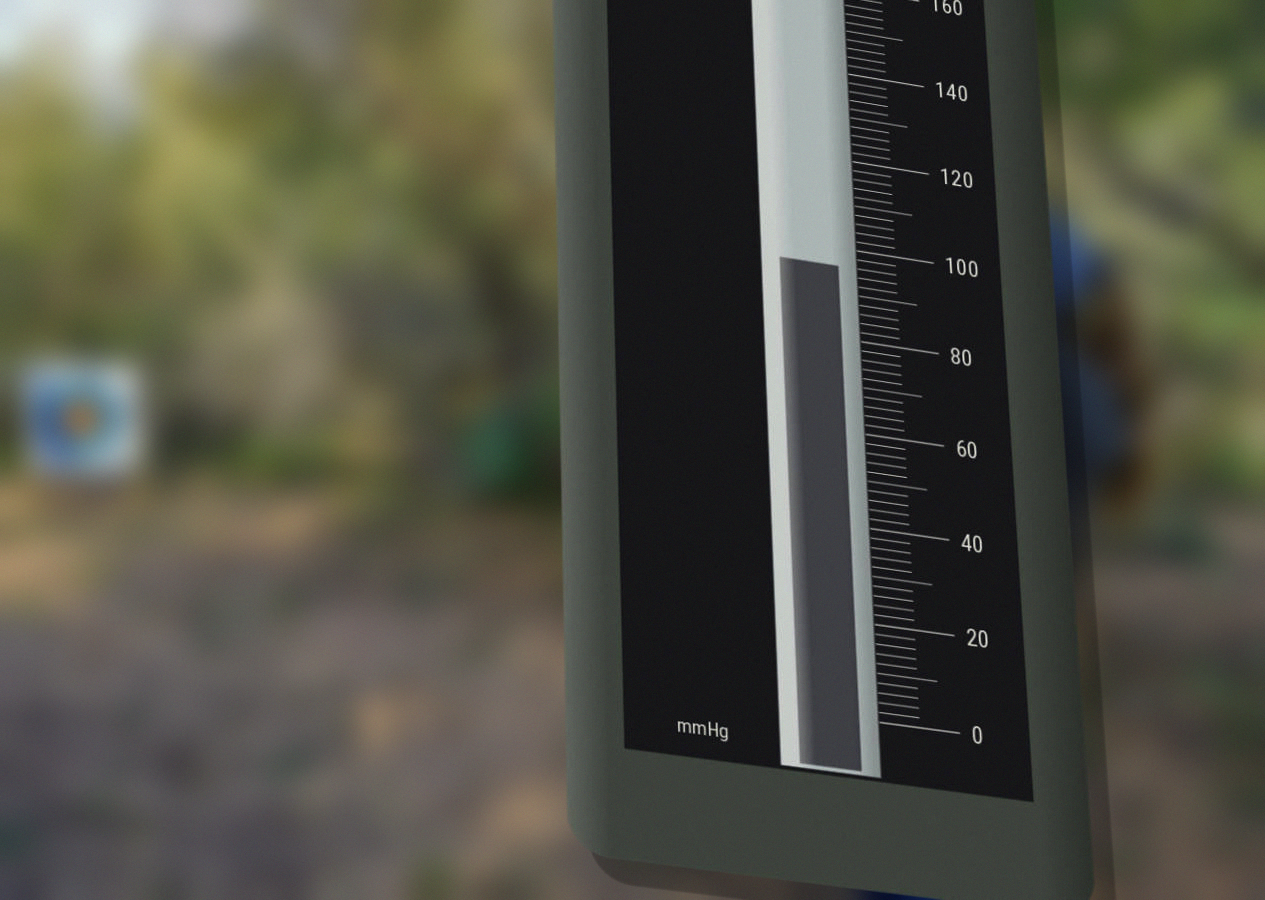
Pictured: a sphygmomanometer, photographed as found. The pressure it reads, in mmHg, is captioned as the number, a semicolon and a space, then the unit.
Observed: 96; mmHg
